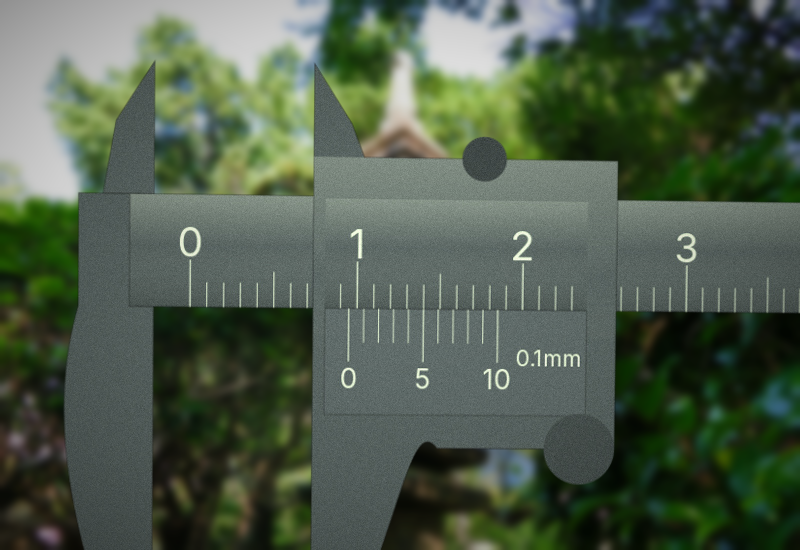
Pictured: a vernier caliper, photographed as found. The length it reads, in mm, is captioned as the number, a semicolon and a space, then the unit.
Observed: 9.5; mm
